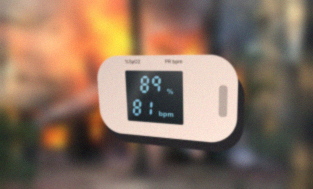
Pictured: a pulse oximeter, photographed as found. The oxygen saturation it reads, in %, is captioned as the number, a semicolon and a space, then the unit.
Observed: 89; %
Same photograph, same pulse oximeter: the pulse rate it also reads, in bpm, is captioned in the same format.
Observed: 81; bpm
